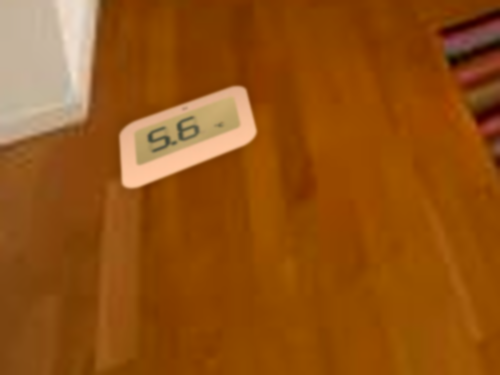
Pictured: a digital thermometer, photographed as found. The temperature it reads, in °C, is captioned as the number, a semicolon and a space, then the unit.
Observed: 5.6; °C
